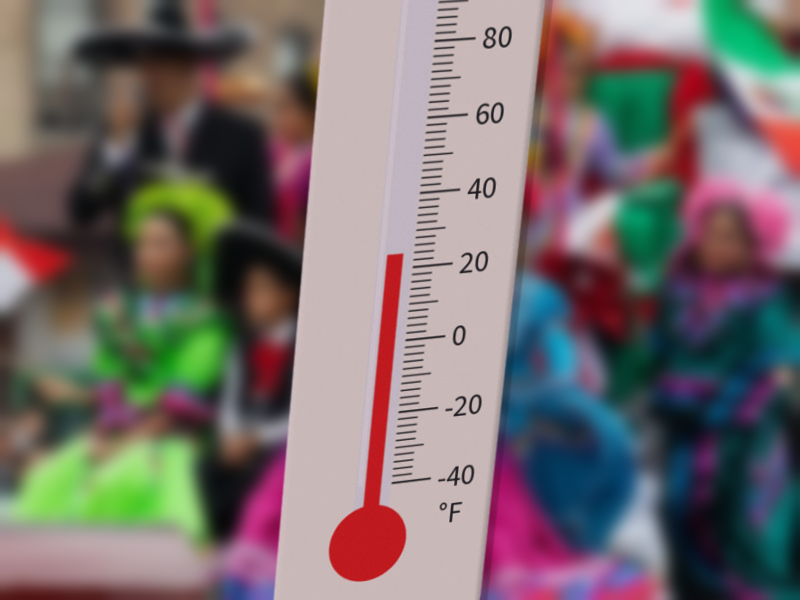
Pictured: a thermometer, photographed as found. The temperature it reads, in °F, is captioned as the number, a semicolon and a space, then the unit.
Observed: 24; °F
